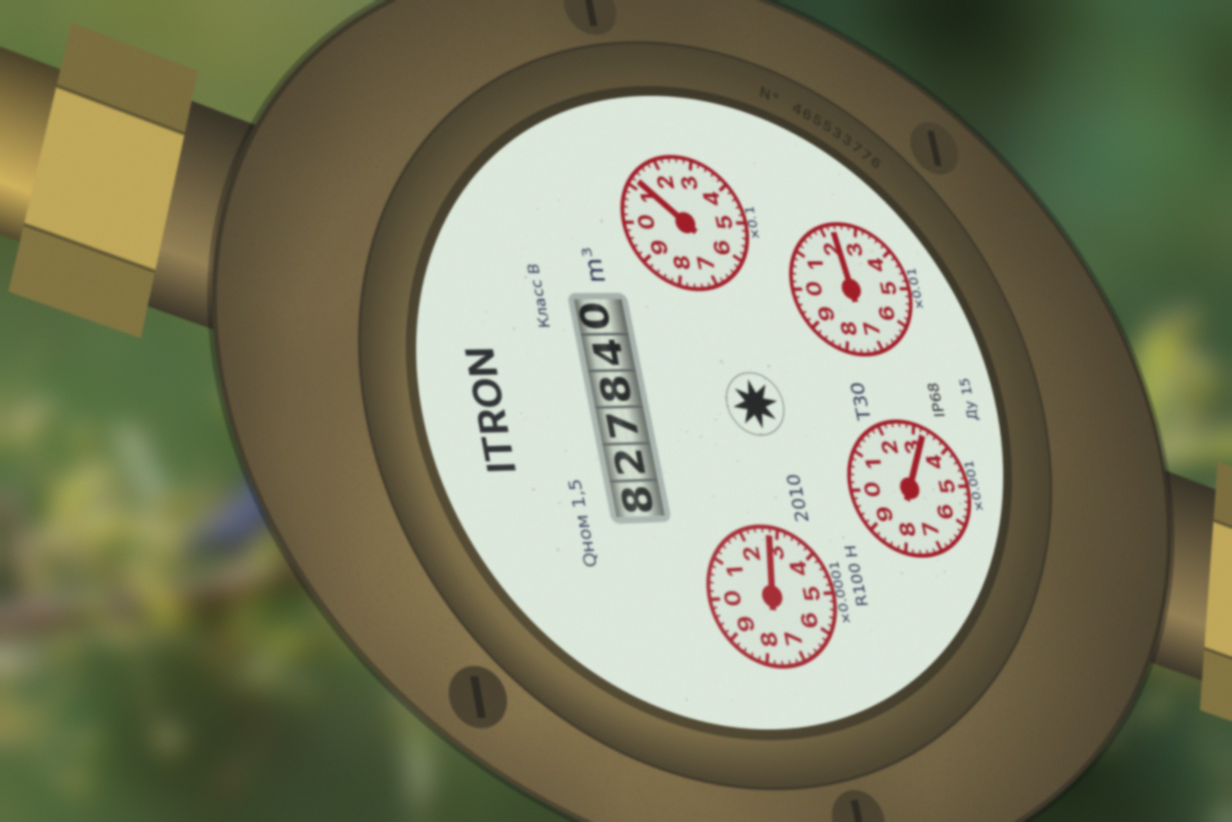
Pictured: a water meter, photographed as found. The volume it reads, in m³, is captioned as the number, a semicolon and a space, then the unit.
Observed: 827840.1232; m³
